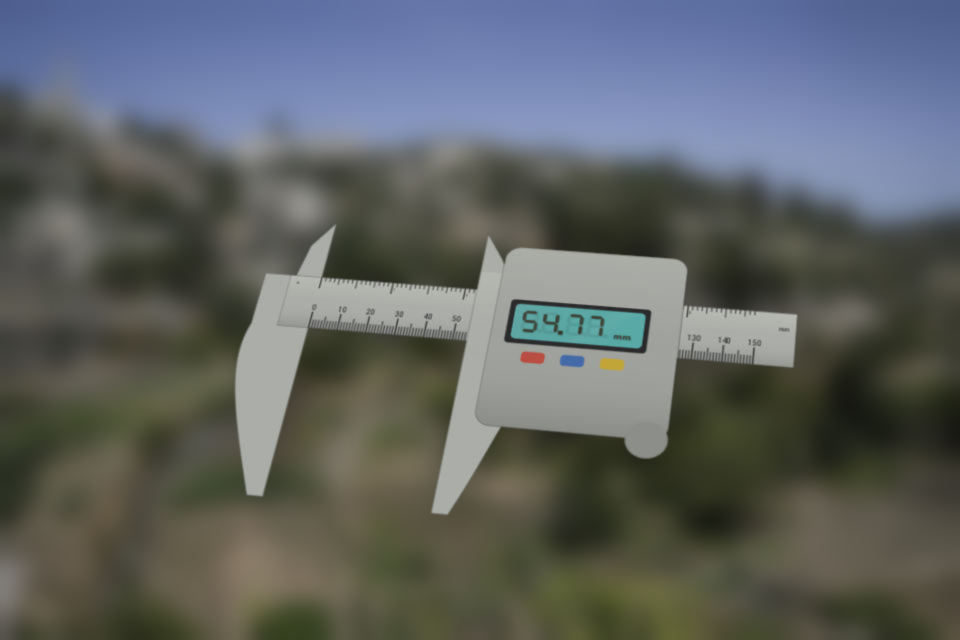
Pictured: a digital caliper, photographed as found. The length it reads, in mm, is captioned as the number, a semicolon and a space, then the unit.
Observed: 54.77; mm
